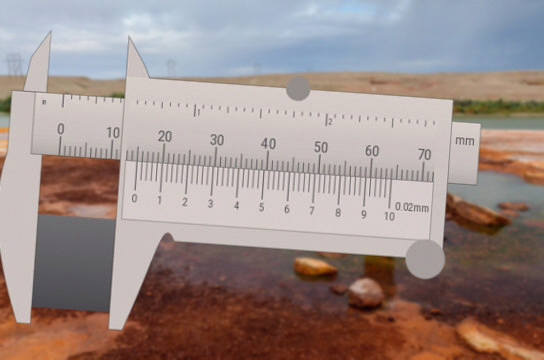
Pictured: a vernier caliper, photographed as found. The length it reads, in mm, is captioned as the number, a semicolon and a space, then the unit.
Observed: 15.0; mm
